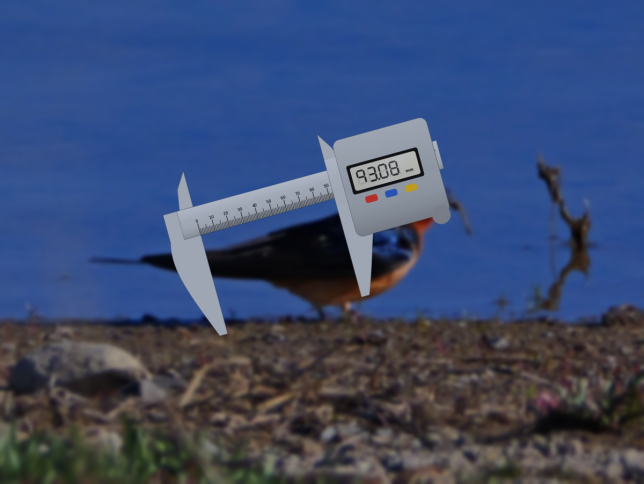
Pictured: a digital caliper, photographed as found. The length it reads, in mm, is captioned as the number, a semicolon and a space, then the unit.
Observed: 93.08; mm
